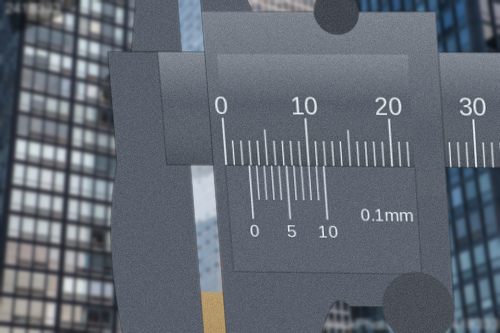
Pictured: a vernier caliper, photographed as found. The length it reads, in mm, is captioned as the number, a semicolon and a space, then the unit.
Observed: 2.8; mm
